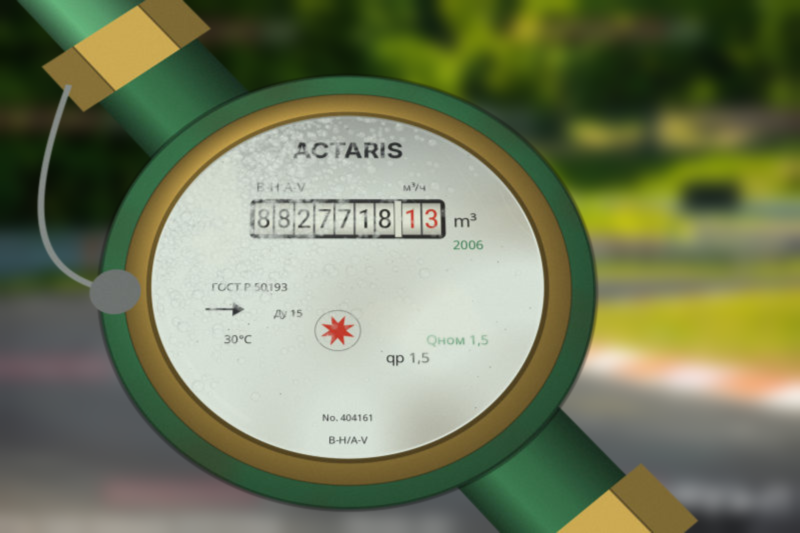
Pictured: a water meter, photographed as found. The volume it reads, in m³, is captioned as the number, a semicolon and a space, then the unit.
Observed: 8827718.13; m³
